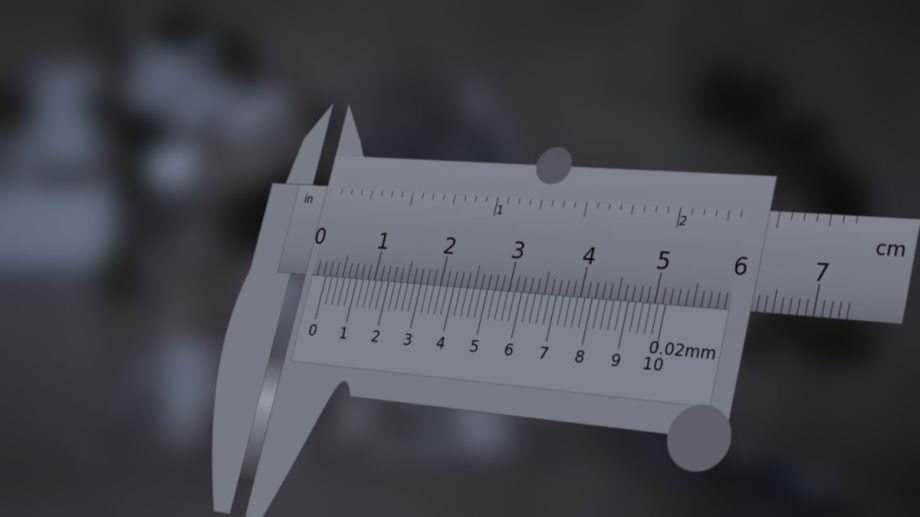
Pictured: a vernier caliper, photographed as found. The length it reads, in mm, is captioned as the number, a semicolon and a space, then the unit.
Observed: 2.4; mm
